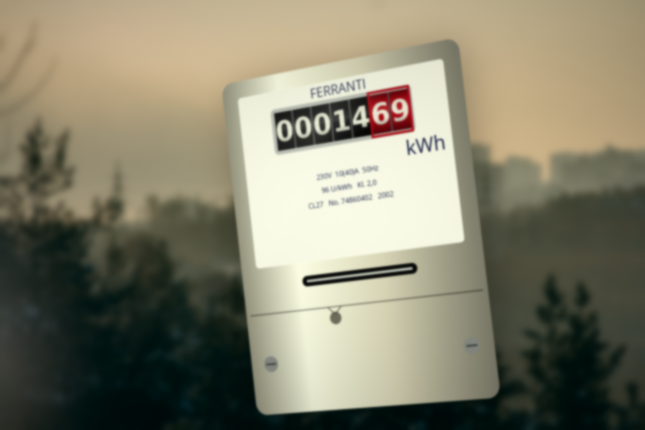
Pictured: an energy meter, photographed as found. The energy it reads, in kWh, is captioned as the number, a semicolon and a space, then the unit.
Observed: 14.69; kWh
